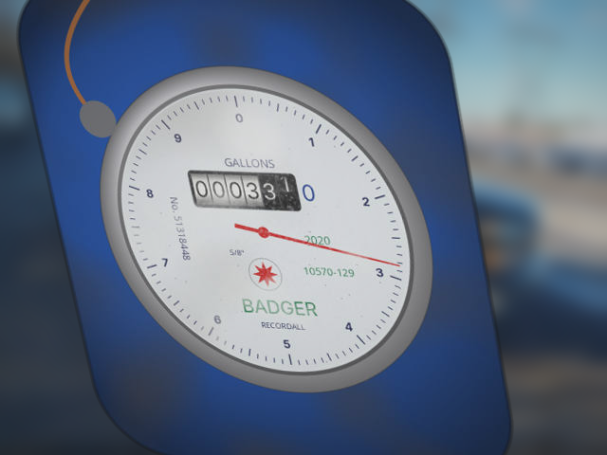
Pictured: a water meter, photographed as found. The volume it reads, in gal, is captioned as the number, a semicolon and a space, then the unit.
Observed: 3312.8; gal
